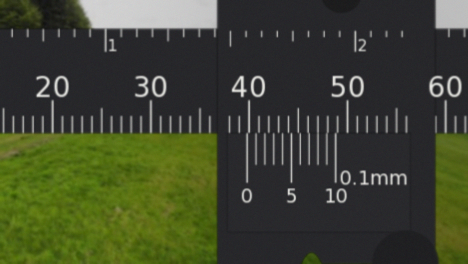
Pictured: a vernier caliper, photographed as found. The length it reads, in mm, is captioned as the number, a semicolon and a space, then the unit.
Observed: 39.8; mm
